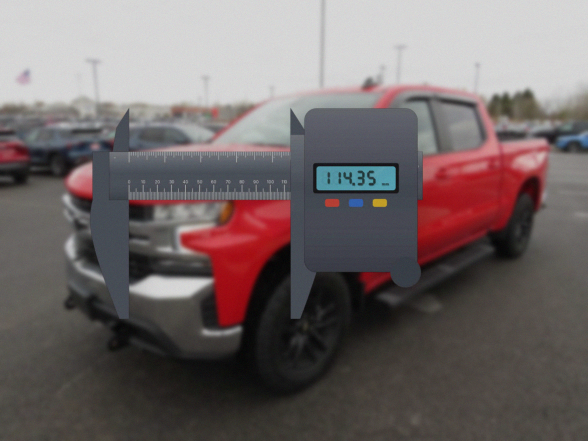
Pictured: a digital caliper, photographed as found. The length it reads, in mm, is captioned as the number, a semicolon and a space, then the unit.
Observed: 114.35; mm
